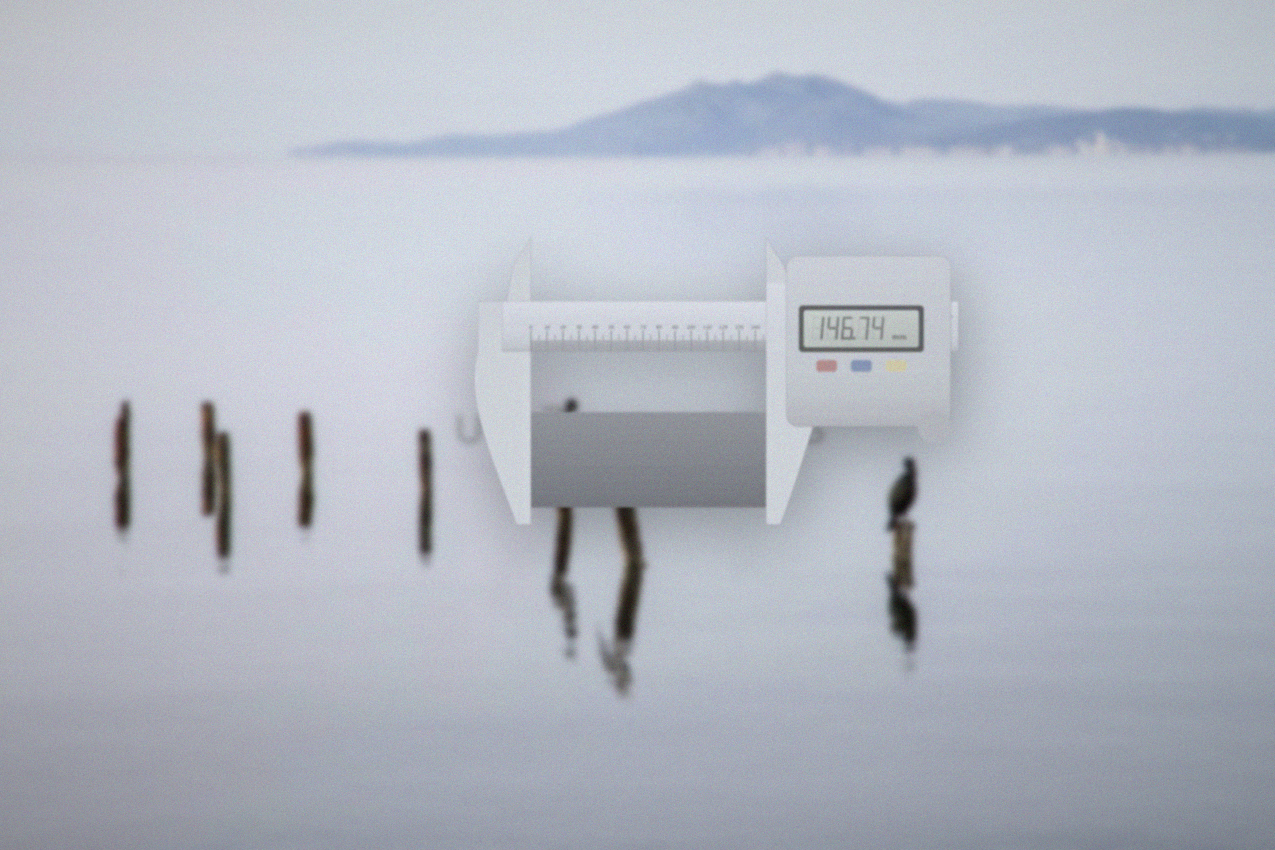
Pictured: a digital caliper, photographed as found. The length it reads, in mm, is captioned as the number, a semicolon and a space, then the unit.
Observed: 146.74; mm
